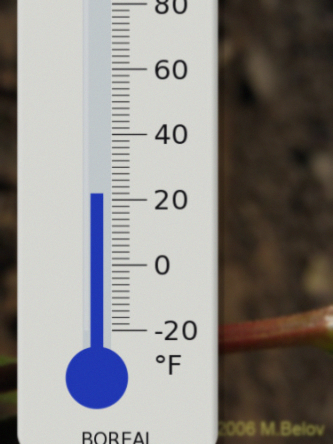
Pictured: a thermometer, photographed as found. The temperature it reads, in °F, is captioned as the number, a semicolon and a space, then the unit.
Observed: 22; °F
